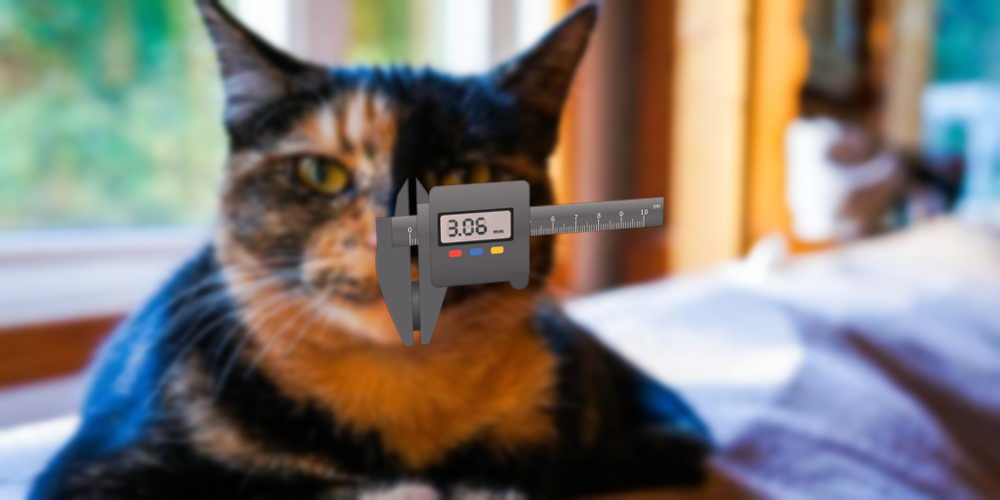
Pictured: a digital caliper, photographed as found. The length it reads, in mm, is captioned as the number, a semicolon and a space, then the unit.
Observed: 3.06; mm
